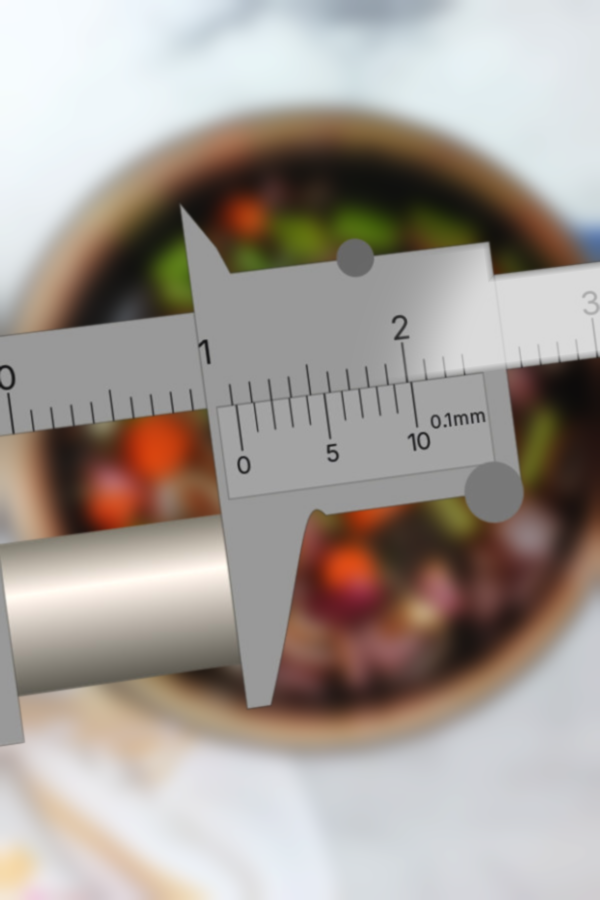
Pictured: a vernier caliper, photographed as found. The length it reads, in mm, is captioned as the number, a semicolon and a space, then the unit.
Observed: 11.2; mm
